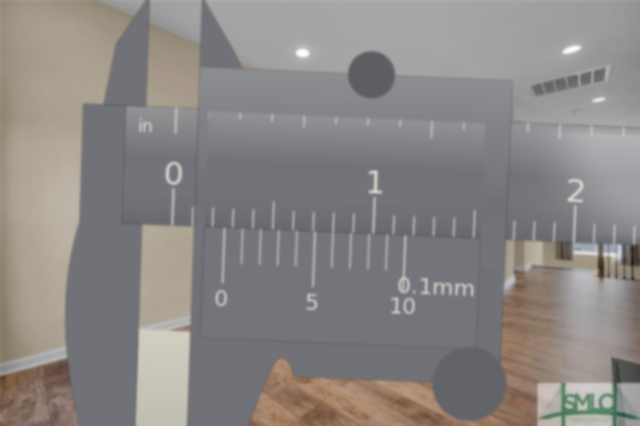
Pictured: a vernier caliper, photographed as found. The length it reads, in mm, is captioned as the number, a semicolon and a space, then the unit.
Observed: 2.6; mm
